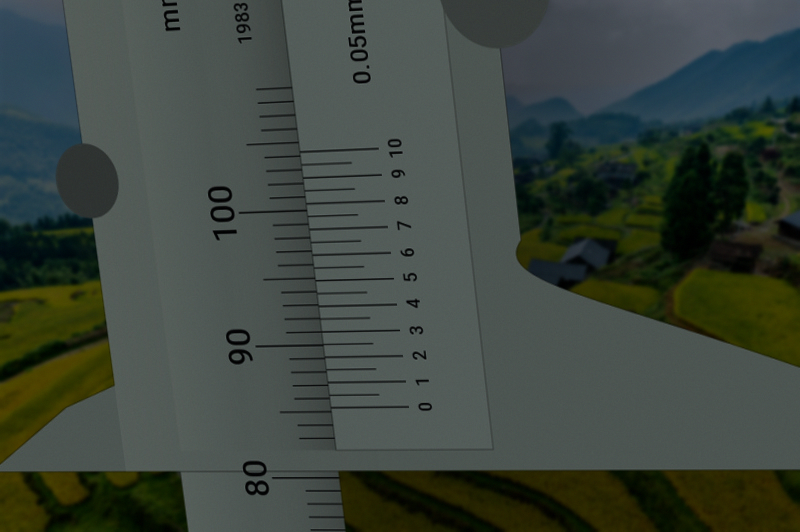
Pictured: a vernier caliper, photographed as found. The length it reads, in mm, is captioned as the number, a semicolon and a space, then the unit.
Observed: 85.3; mm
